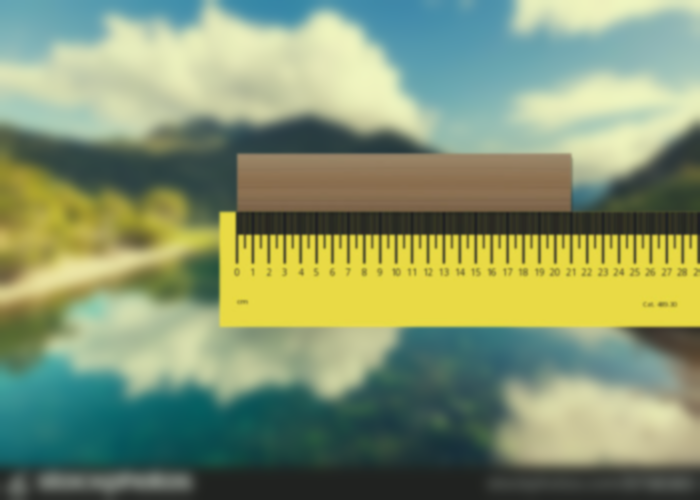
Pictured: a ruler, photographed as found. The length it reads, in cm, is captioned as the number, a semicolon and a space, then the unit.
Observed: 21; cm
